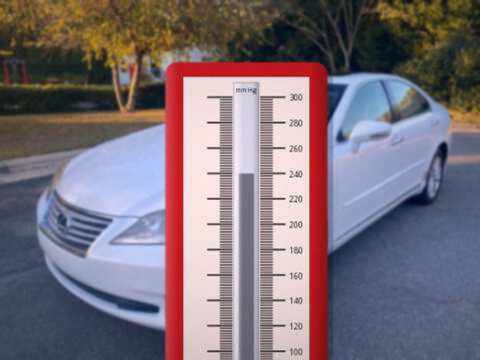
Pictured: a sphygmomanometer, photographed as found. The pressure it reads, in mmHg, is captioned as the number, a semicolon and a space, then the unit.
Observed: 240; mmHg
